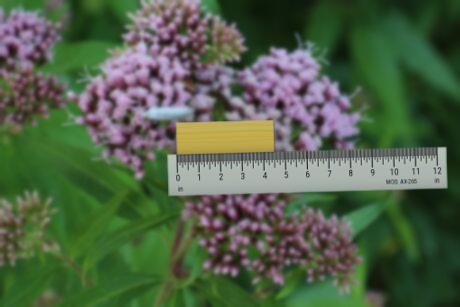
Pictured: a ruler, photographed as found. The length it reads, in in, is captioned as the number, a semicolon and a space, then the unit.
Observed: 4.5; in
